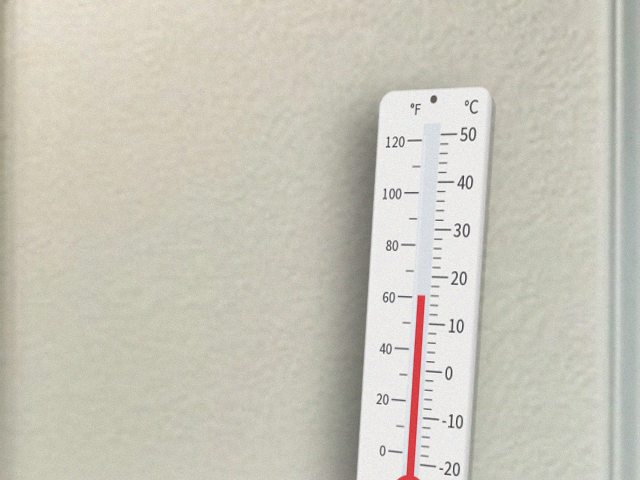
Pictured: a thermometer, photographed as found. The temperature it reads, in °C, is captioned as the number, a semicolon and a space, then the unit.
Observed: 16; °C
